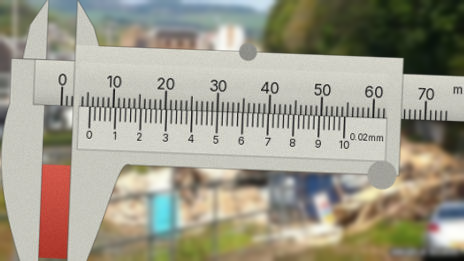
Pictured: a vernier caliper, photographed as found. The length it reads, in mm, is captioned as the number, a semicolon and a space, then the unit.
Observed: 5.5; mm
